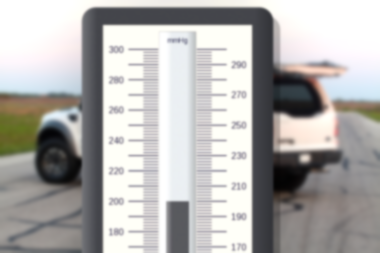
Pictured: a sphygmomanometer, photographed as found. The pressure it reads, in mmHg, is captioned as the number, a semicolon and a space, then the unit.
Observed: 200; mmHg
